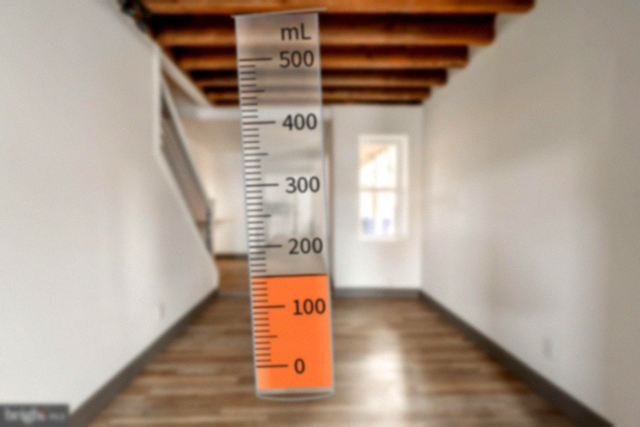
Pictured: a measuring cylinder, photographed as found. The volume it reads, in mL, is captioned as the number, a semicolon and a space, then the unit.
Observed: 150; mL
